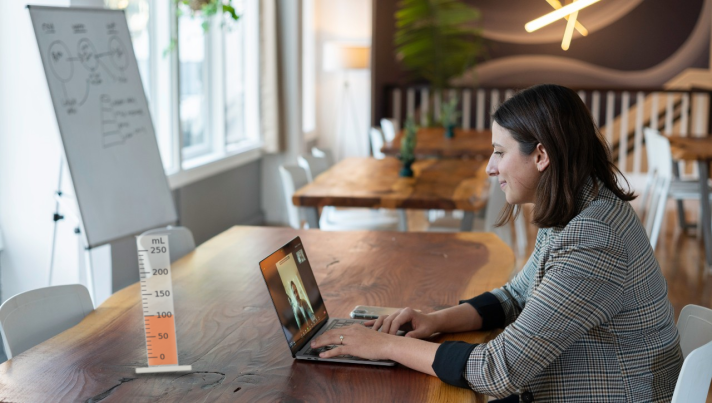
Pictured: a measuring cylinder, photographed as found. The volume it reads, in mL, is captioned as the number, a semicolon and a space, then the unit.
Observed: 100; mL
